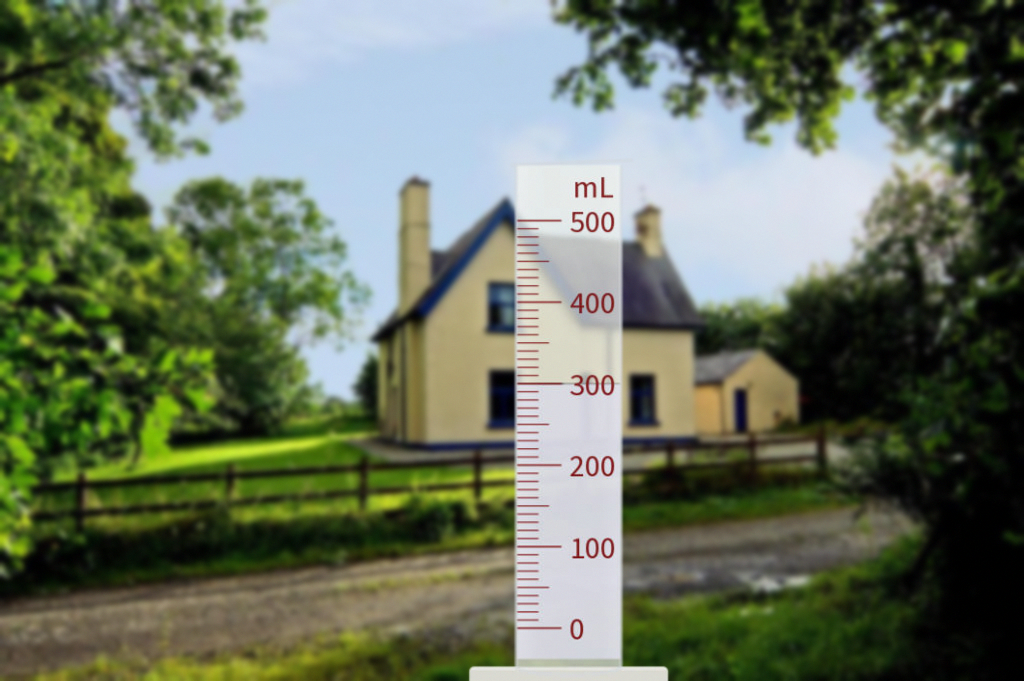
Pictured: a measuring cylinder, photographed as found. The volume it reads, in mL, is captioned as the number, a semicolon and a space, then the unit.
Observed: 300; mL
